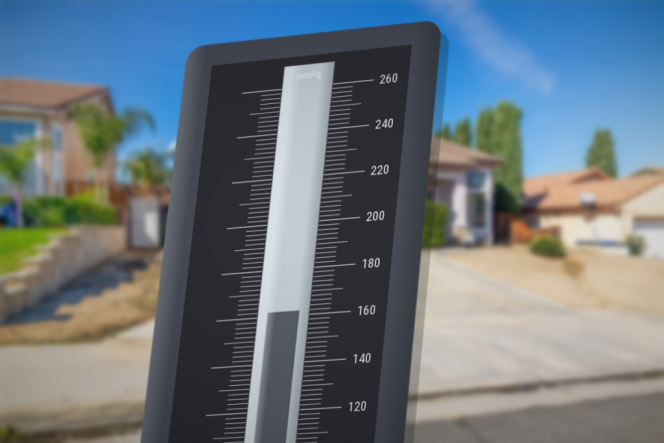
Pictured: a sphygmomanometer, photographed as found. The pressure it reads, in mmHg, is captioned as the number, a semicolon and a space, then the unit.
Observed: 162; mmHg
